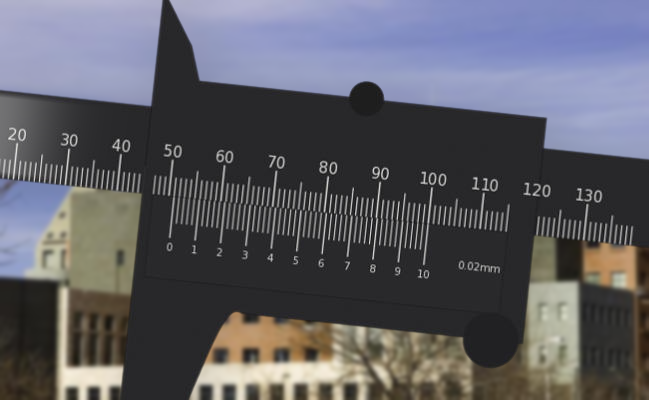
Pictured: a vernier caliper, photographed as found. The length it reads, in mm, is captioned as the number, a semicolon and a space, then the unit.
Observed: 51.0; mm
